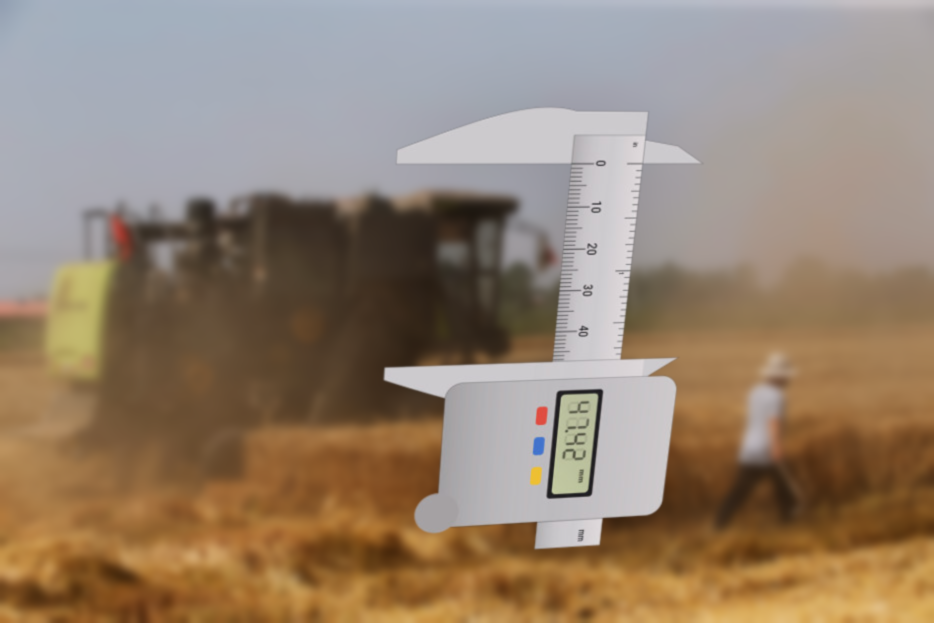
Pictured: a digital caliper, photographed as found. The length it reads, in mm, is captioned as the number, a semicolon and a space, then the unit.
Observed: 47.42; mm
